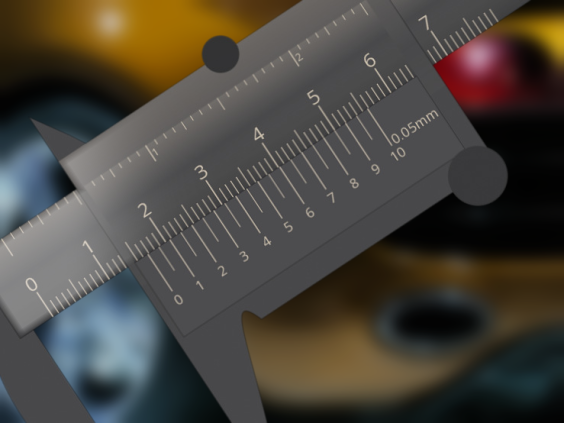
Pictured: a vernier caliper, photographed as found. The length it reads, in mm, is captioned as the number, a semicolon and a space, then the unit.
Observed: 16.8; mm
